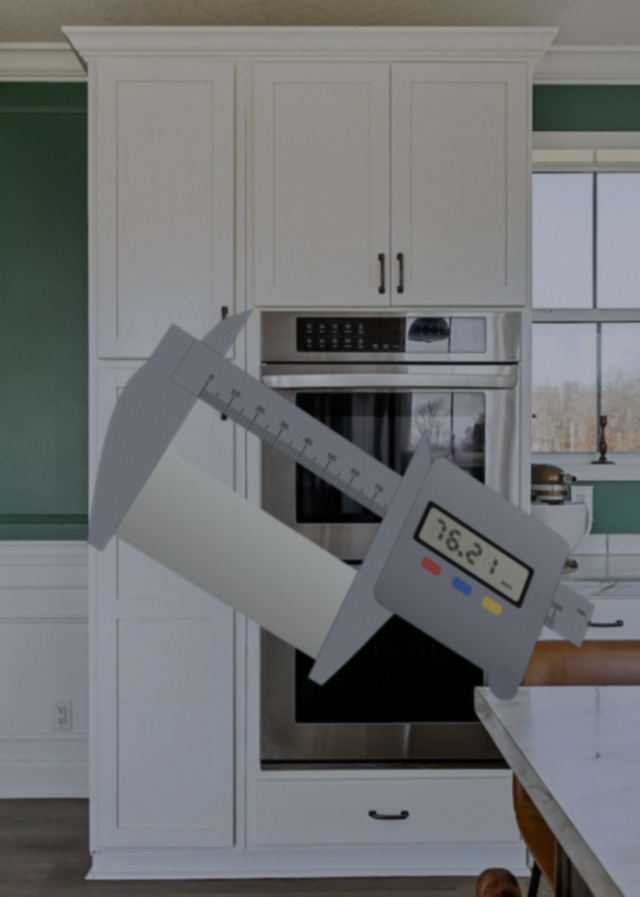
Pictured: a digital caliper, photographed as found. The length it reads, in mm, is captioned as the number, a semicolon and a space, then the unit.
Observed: 76.21; mm
